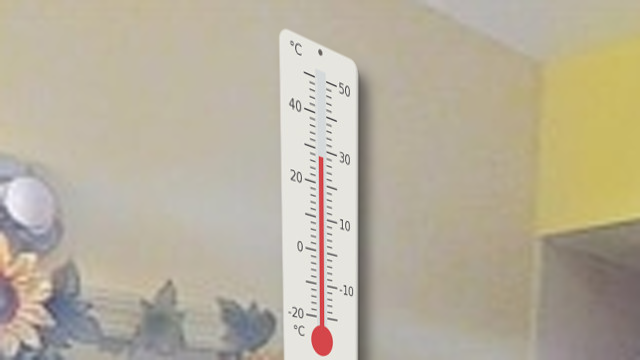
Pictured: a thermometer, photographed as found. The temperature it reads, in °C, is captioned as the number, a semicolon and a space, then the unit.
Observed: 28; °C
